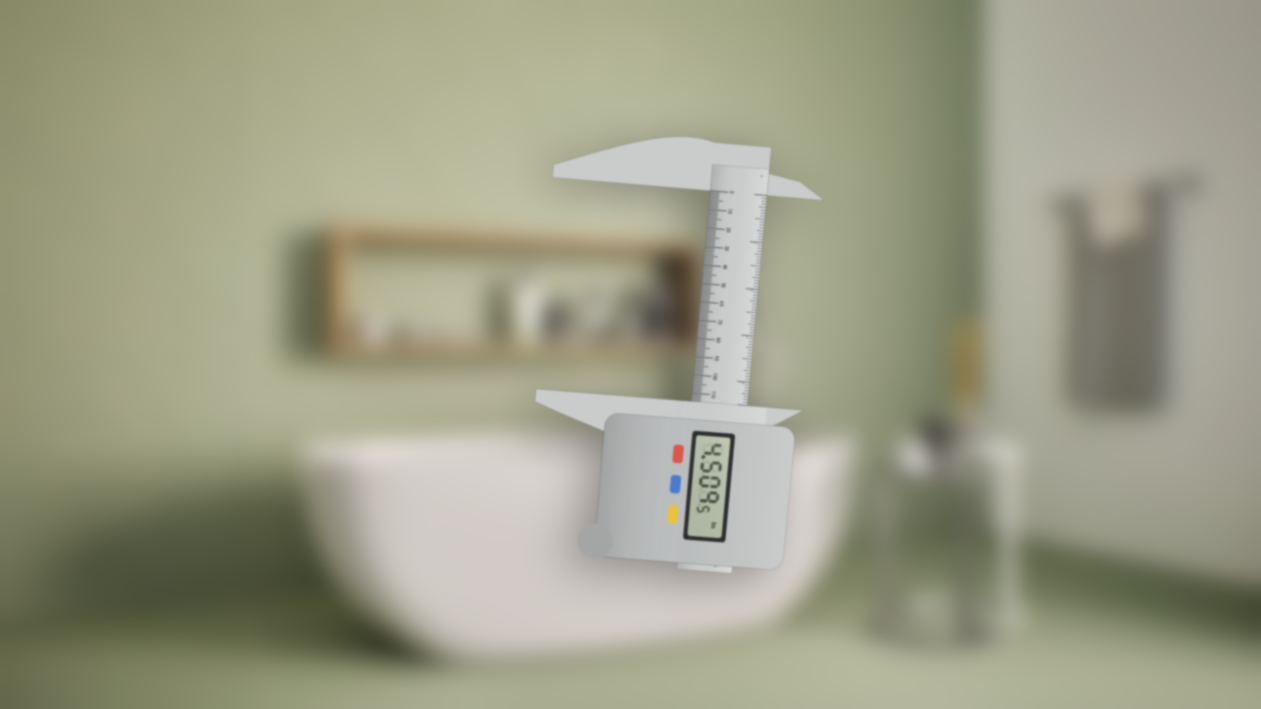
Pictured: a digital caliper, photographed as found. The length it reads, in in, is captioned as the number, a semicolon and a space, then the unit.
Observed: 4.5095; in
